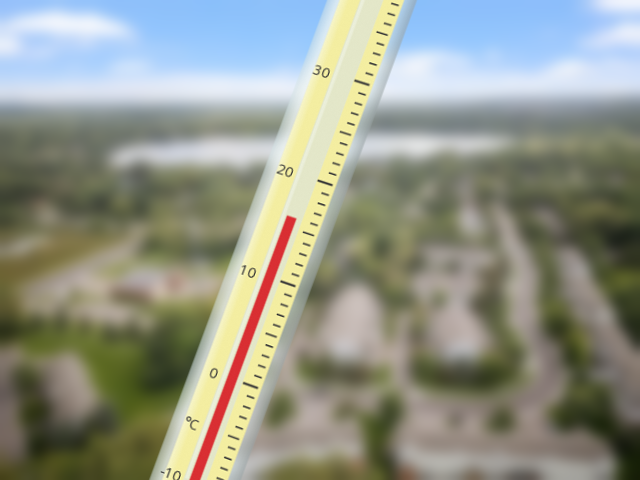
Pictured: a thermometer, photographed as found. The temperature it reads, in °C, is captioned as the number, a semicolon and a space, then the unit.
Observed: 16; °C
